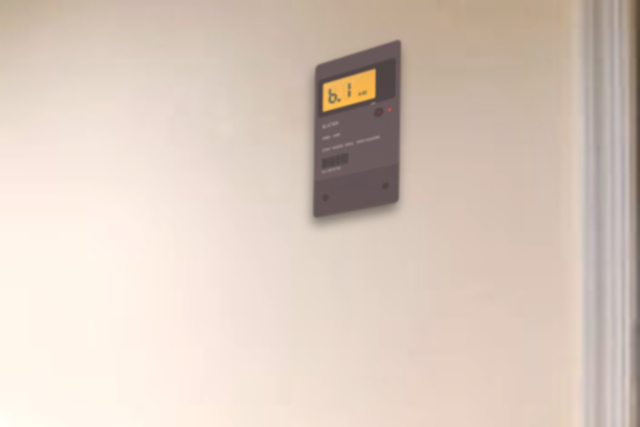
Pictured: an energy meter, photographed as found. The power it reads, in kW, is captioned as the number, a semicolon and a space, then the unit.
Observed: 6.1; kW
